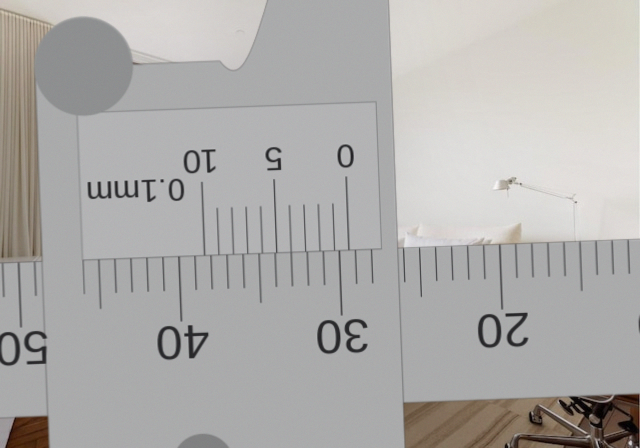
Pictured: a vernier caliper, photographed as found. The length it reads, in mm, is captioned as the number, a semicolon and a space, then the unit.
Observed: 29.4; mm
